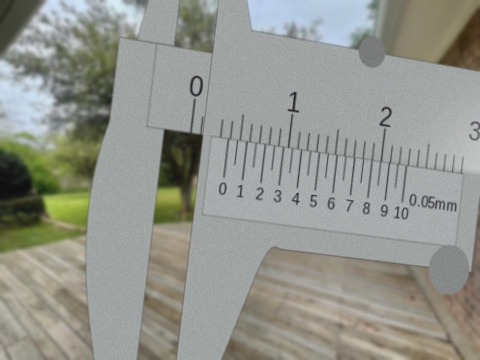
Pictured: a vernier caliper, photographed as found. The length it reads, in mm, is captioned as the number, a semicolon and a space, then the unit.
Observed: 3.8; mm
